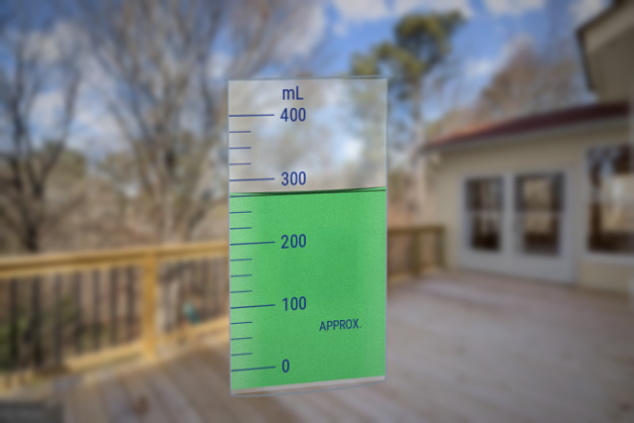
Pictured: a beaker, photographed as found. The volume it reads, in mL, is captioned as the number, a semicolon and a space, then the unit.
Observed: 275; mL
